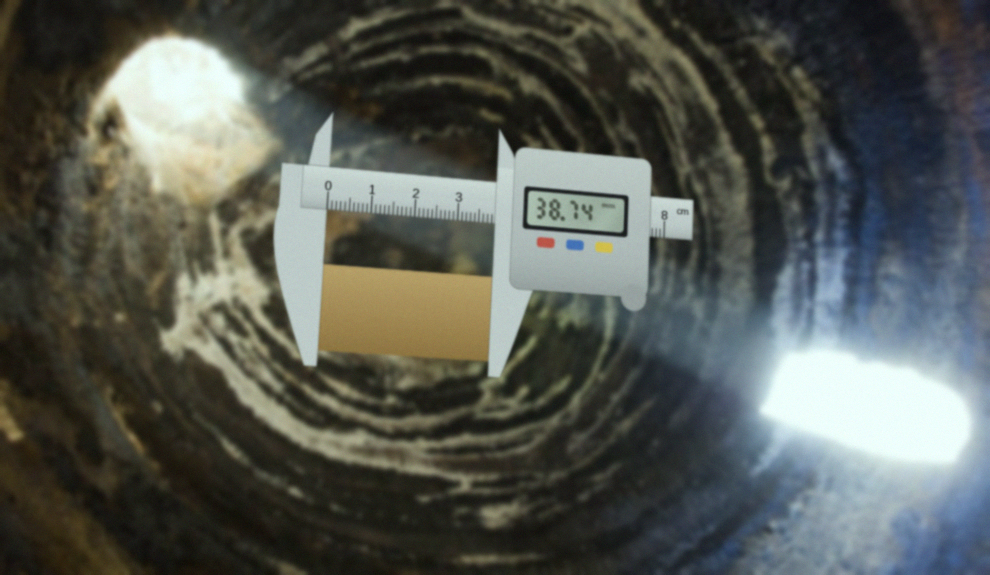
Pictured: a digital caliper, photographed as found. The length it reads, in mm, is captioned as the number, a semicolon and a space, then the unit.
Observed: 38.74; mm
